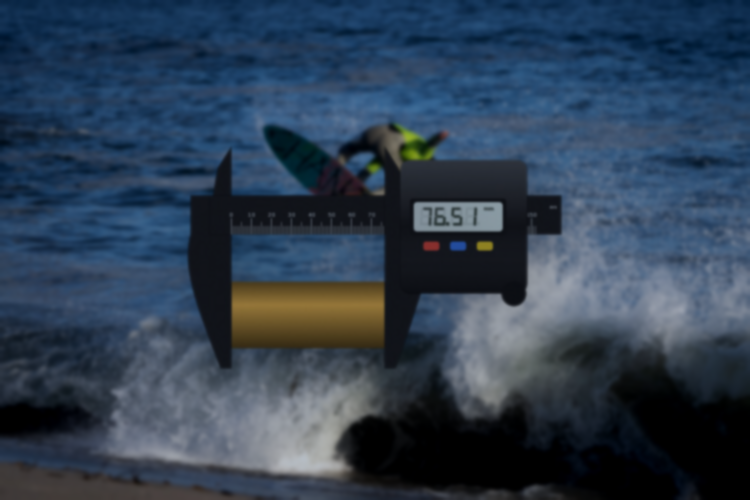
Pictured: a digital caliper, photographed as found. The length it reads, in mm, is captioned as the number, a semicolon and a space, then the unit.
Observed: 76.51; mm
